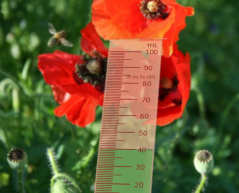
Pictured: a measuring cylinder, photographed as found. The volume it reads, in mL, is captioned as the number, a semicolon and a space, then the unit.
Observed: 40; mL
